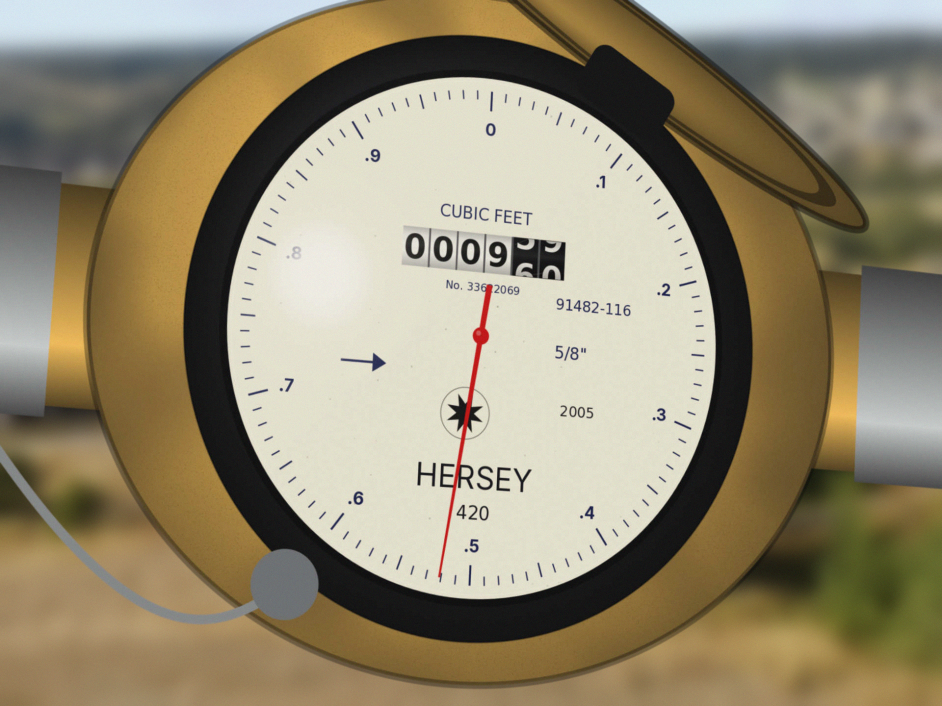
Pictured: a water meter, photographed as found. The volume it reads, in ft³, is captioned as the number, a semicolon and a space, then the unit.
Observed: 959.52; ft³
